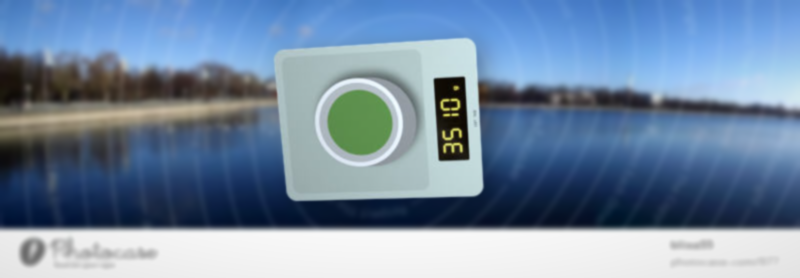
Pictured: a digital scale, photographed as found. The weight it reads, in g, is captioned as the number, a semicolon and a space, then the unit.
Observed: 3510; g
